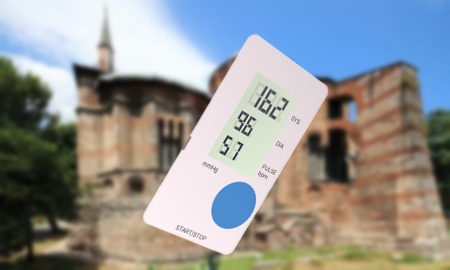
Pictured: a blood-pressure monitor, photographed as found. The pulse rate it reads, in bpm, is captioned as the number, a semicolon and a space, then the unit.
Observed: 57; bpm
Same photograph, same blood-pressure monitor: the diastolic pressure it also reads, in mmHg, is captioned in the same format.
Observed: 96; mmHg
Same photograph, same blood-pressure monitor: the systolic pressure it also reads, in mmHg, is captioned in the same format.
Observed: 162; mmHg
